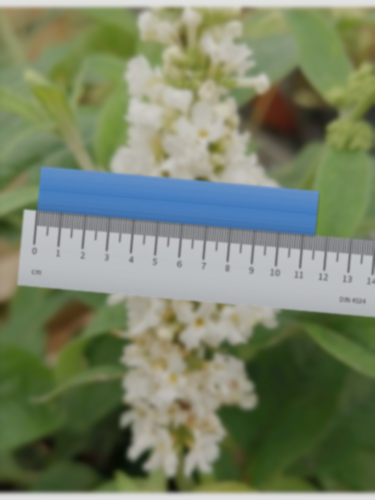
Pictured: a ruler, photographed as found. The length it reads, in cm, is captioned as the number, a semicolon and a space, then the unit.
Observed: 11.5; cm
